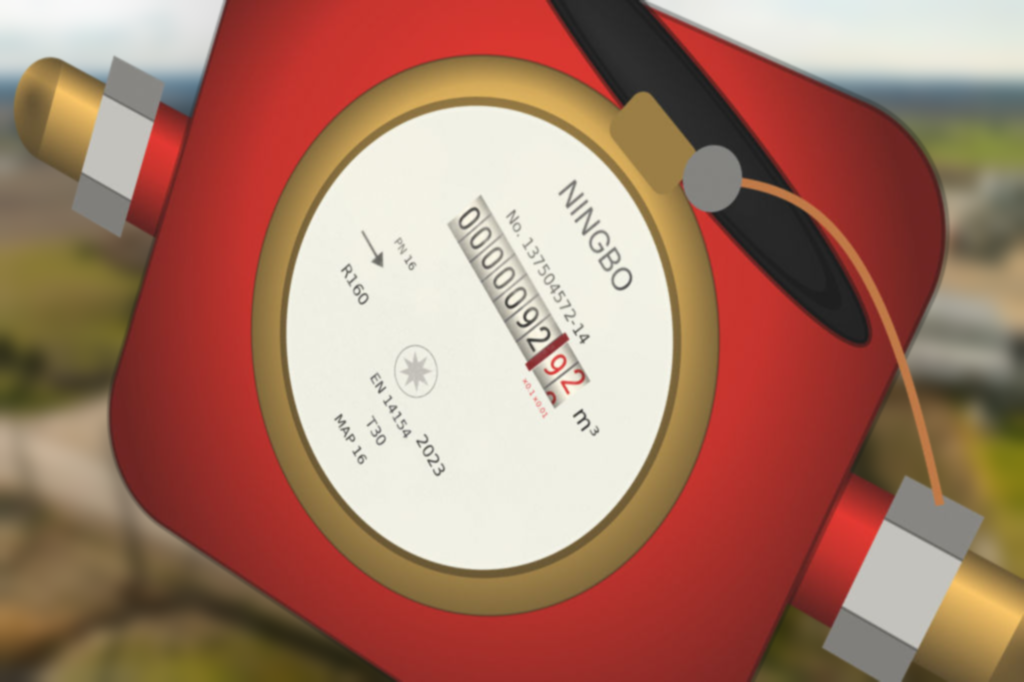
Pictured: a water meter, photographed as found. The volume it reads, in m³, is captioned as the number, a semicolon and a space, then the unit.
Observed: 92.92; m³
